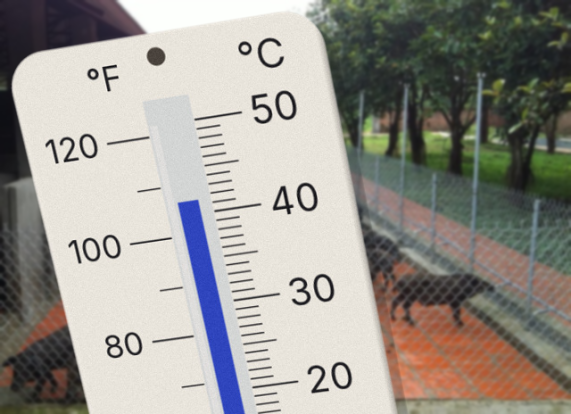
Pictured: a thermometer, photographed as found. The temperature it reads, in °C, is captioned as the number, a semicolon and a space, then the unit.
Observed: 41.5; °C
